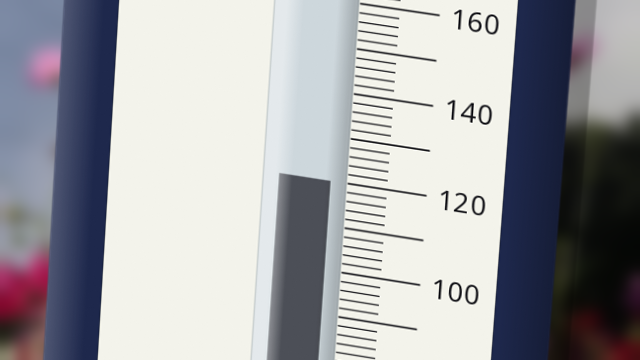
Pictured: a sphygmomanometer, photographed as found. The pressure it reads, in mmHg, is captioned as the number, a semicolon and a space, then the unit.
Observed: 120; mmHg
